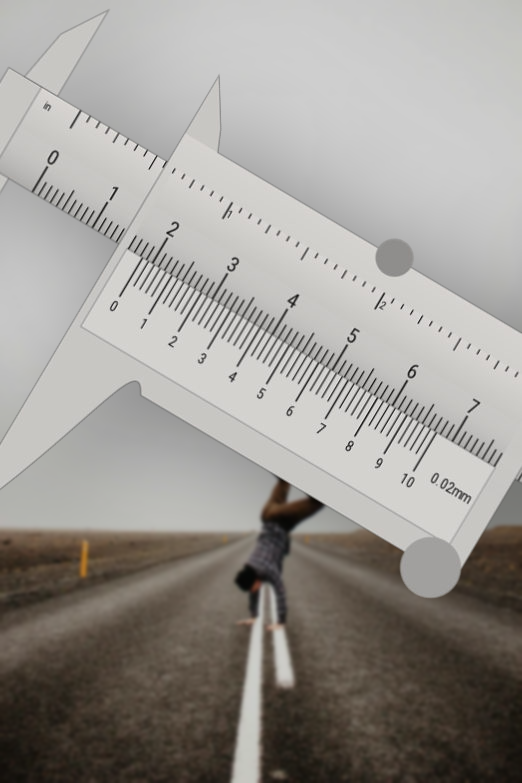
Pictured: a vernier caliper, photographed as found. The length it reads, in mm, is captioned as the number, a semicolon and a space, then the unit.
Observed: 18.4; mm
